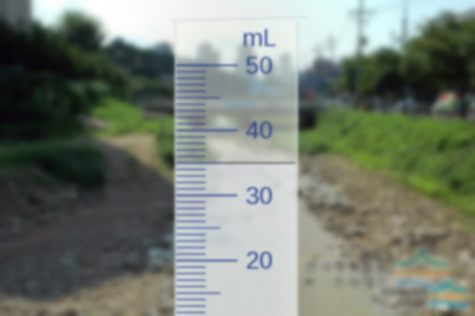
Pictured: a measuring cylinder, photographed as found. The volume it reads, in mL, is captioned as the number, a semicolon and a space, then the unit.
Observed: 35; mL
